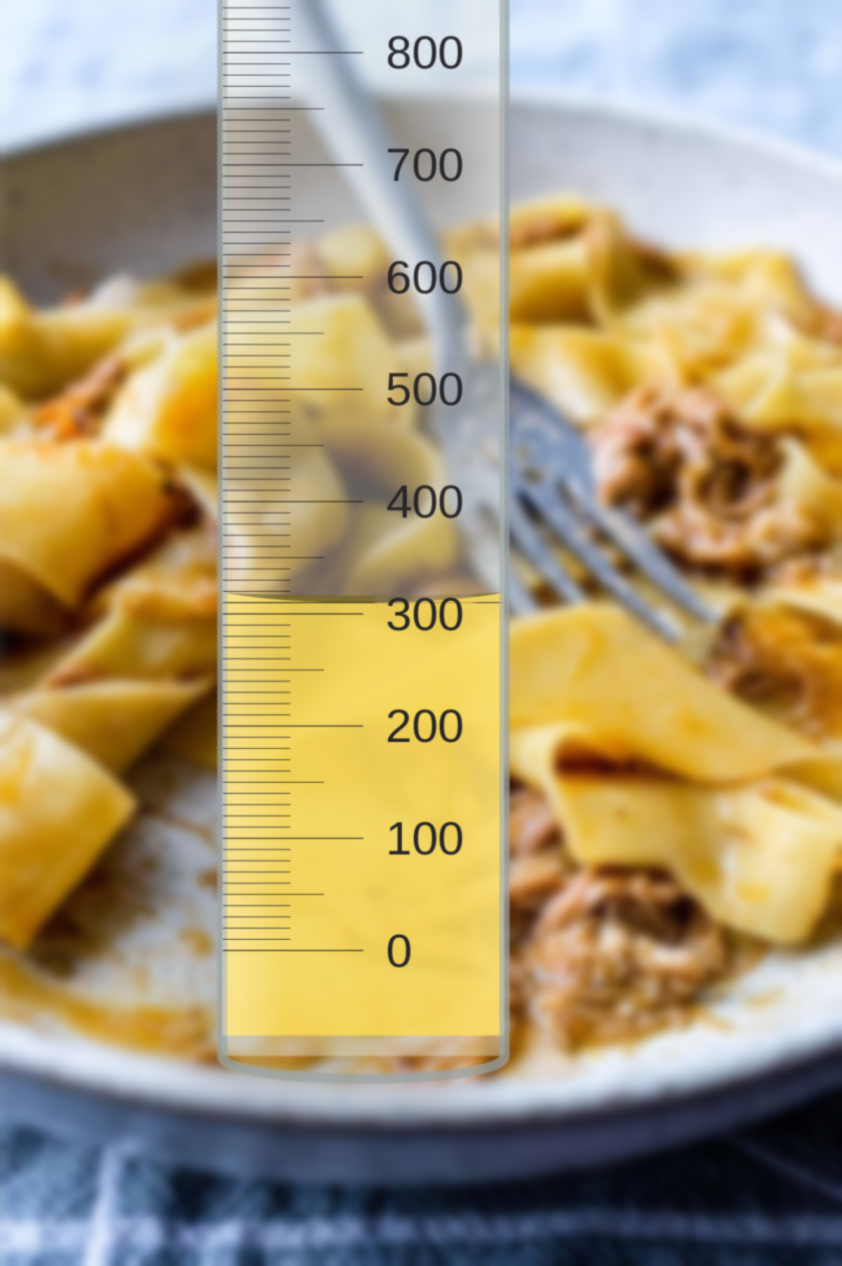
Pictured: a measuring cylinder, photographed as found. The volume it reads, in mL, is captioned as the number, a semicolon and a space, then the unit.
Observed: 310; mL
